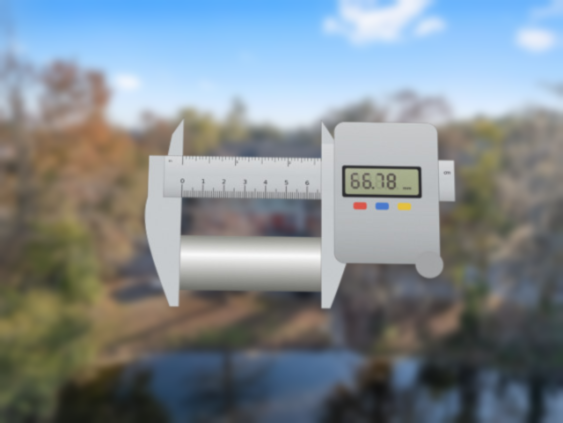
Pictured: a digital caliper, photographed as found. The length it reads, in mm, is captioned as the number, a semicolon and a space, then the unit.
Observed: 66.78; mm
